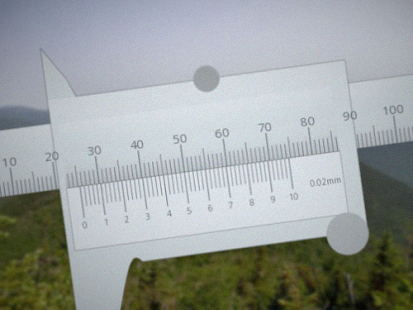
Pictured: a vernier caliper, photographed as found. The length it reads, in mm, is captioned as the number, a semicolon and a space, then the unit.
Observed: 25.5; mm
